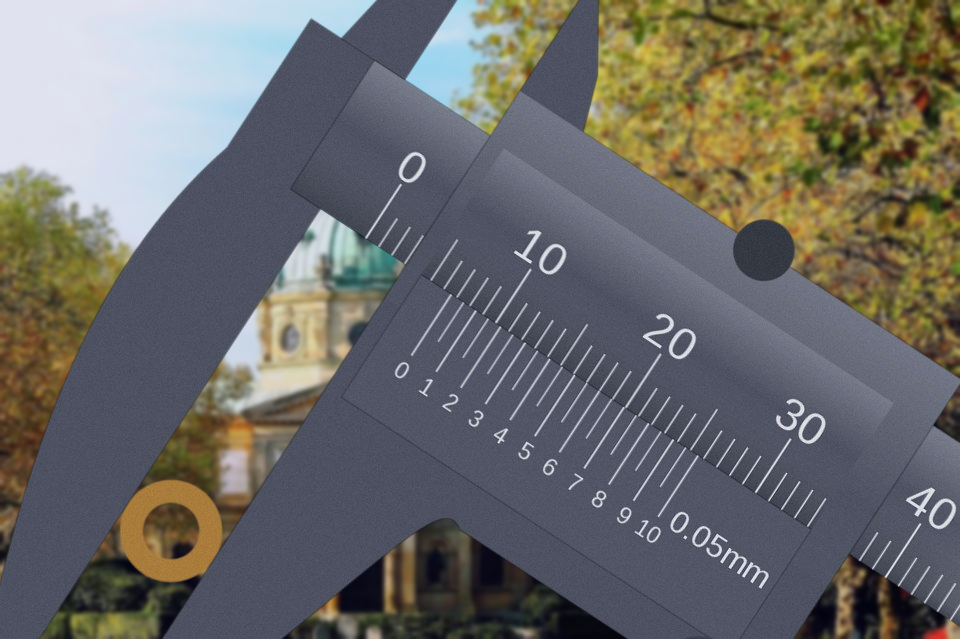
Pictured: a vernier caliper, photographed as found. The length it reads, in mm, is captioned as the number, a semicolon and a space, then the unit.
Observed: 6.6; mm
